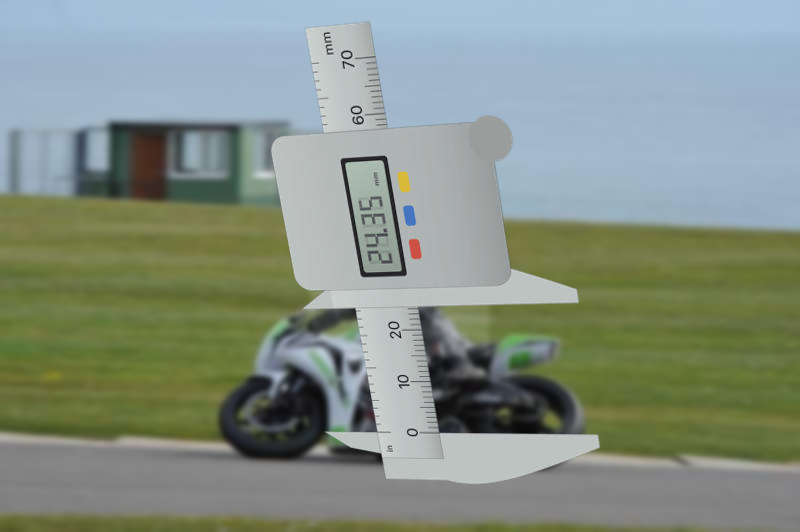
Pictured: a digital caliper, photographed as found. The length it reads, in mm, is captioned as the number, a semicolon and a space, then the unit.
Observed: 24.35; mm
